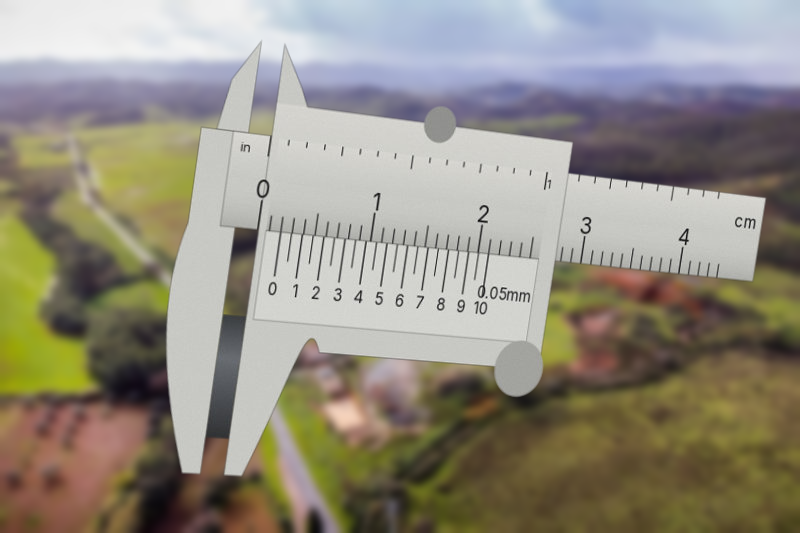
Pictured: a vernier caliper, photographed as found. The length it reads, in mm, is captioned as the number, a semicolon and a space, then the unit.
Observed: 2.0; mm
